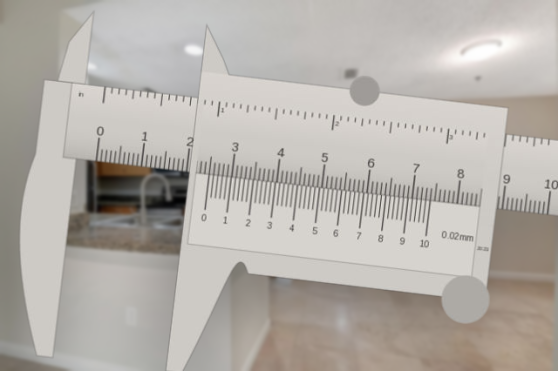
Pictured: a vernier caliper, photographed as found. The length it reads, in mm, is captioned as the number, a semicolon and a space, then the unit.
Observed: 25.0; mm
